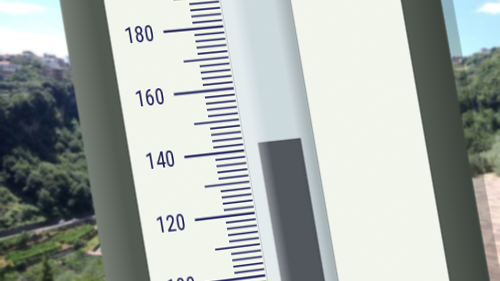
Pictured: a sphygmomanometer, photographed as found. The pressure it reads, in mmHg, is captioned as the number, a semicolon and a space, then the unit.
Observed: 142; mmHg
